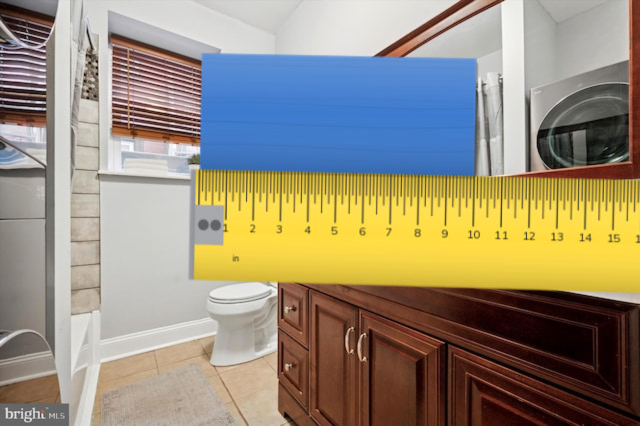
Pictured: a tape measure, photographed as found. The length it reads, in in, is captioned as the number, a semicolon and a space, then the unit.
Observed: 10; in
